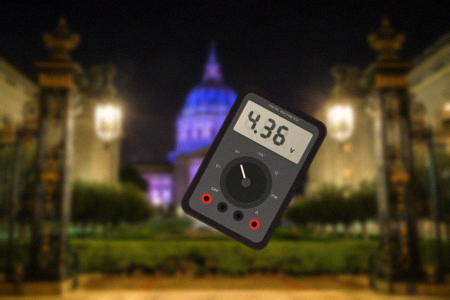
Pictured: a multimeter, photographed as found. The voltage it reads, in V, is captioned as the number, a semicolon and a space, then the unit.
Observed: 4.36; V
